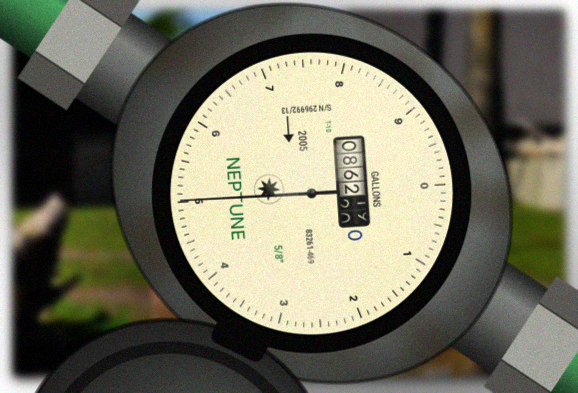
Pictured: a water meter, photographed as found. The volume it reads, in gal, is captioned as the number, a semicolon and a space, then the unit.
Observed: 862195.0; gal
